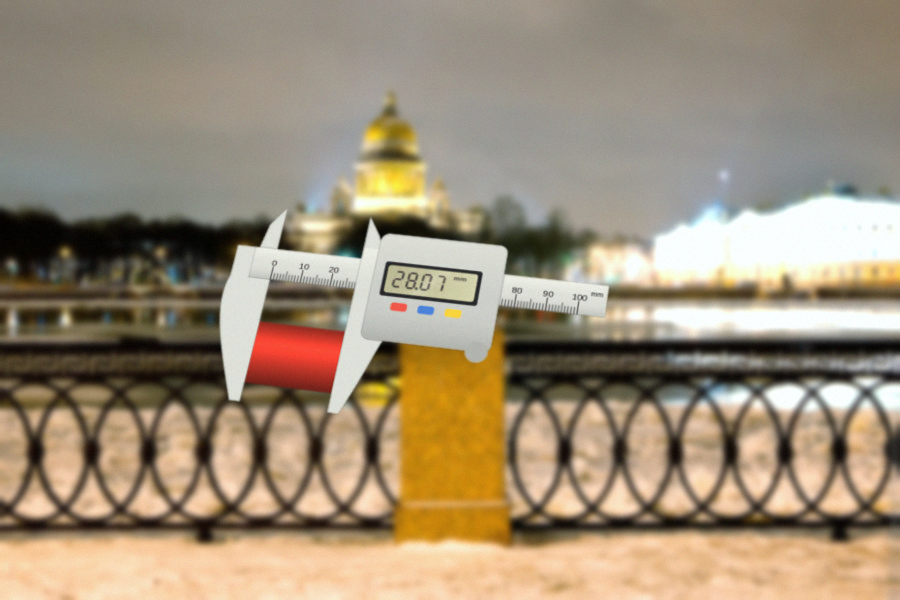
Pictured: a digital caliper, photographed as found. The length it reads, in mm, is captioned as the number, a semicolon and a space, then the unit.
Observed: 28.07; mm
